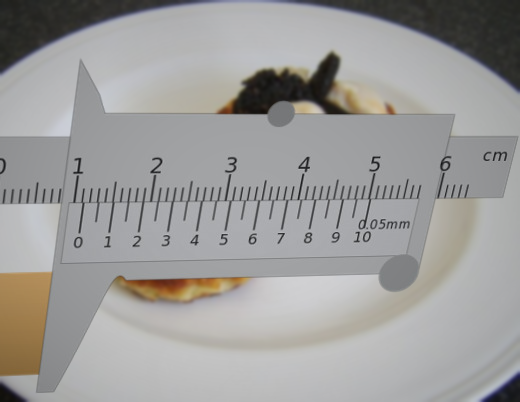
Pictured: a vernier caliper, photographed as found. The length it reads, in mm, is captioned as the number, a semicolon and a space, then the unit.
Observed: 11.2; mm
